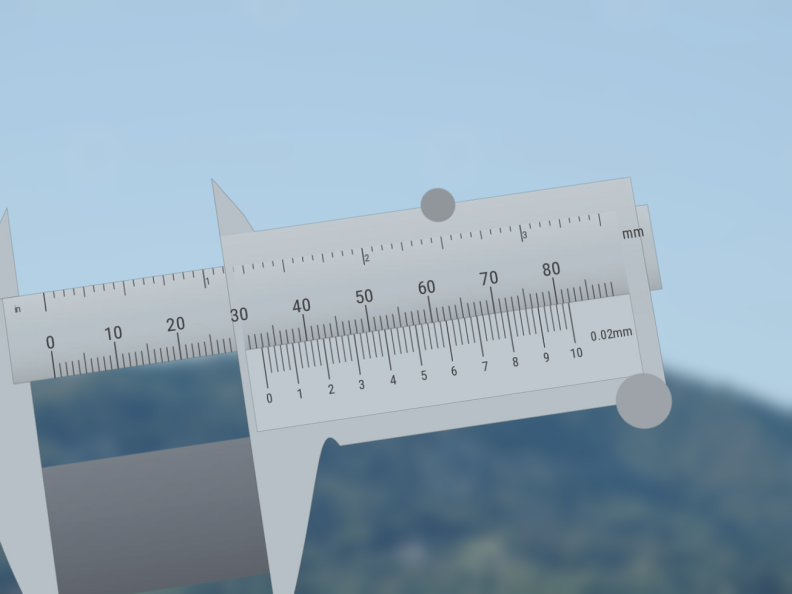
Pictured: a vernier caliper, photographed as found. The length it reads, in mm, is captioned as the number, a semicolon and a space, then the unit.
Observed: 32.8; mm
